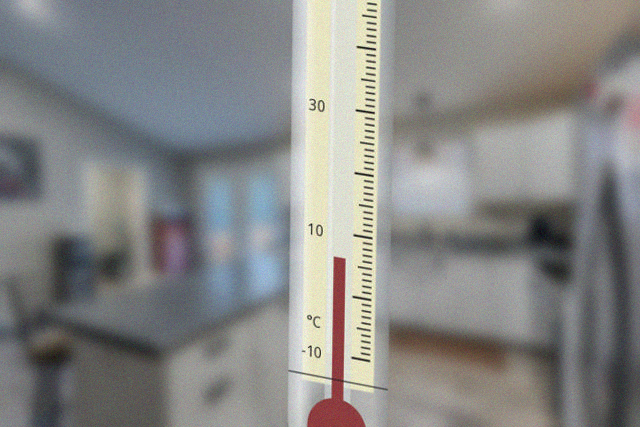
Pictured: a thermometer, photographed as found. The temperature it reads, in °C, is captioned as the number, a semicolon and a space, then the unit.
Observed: 6; °C
